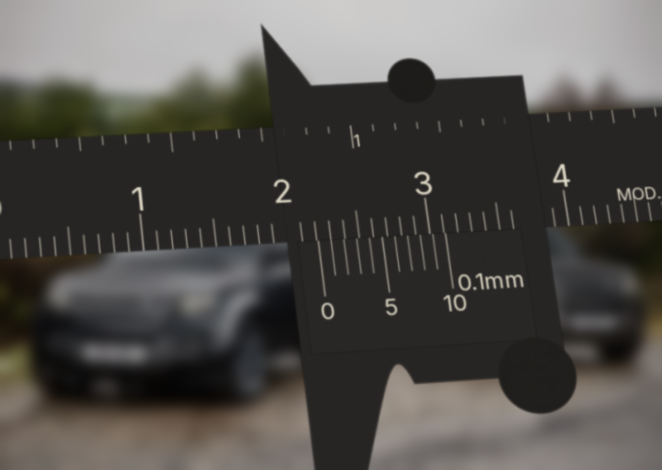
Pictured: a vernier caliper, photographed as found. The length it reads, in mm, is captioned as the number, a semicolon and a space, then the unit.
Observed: 22.1; mm
